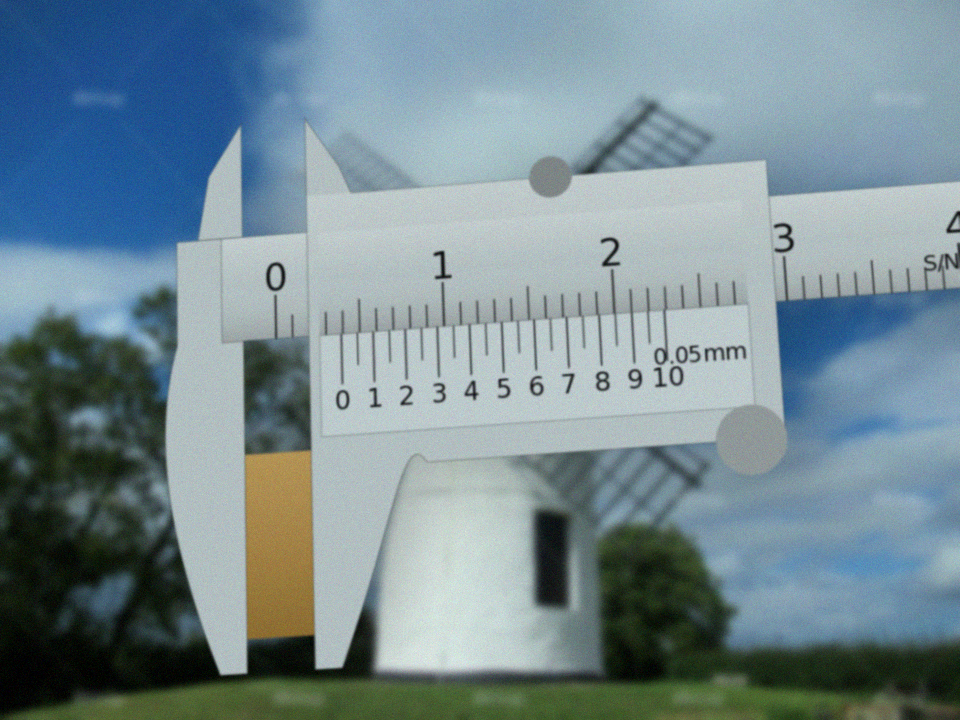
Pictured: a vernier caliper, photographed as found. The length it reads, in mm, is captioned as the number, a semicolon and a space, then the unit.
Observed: 3.9; mm
